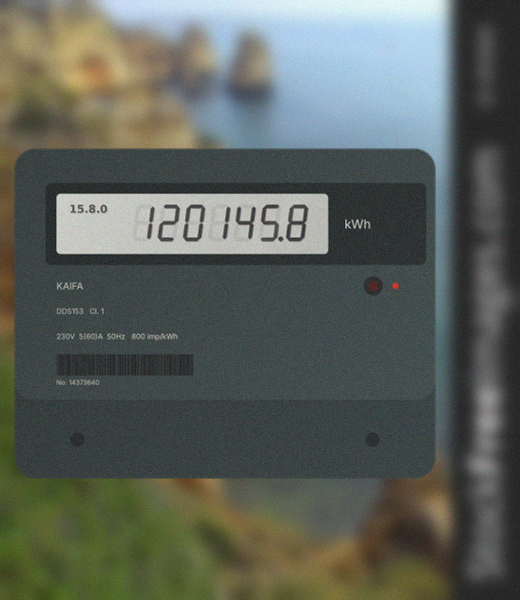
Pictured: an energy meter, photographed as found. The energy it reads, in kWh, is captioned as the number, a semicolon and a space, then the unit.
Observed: 120145.8; kWh
